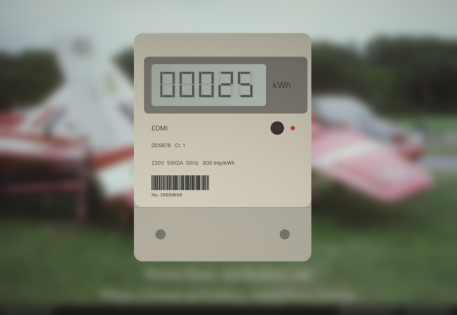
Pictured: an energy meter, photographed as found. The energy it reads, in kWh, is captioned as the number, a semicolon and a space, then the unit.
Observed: 25; kWh
